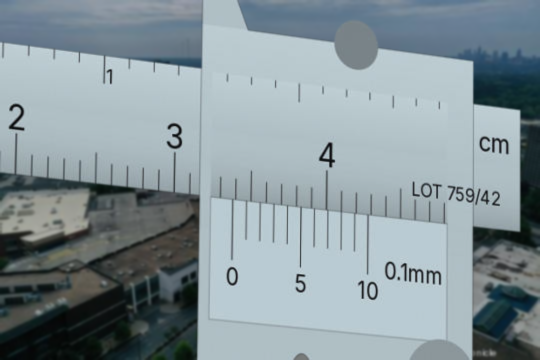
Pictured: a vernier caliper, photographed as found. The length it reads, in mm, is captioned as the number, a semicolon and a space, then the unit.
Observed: 33.8; mm
